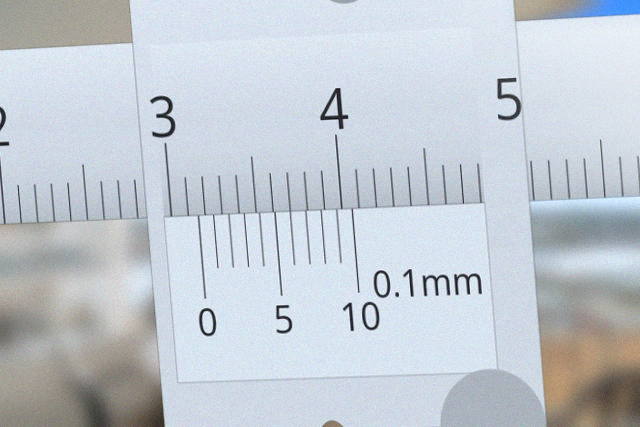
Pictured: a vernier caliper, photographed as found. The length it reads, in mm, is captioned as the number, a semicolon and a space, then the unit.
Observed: 31.6; mm
